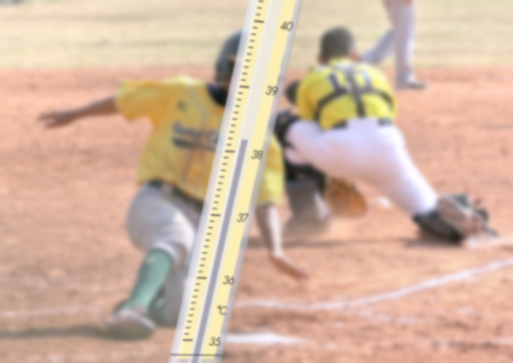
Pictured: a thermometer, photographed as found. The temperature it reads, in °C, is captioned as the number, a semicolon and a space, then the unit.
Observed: 38.2; °C
